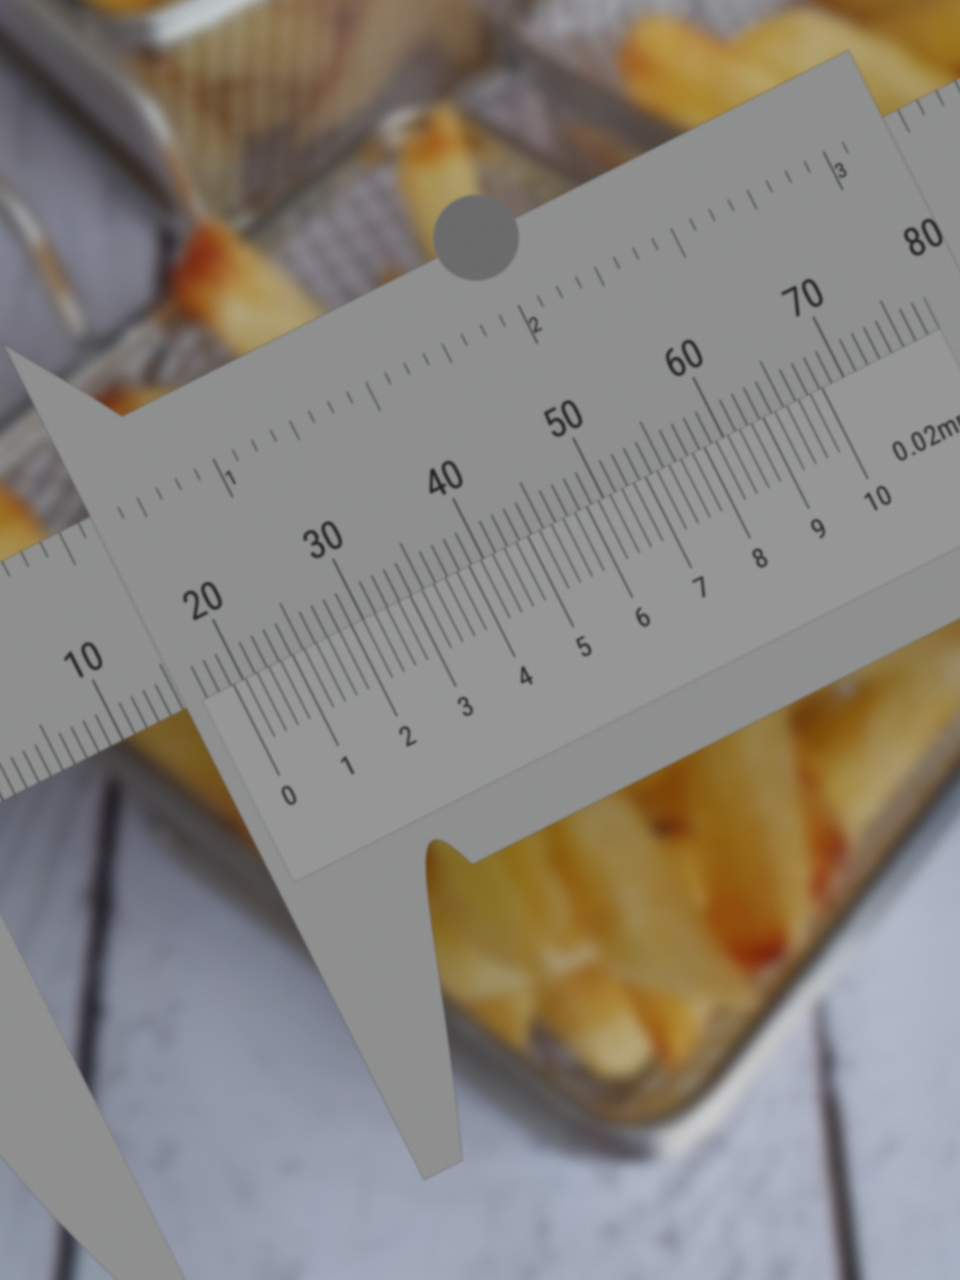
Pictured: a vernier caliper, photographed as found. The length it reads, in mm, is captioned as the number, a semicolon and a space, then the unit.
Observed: 19.2; mm
